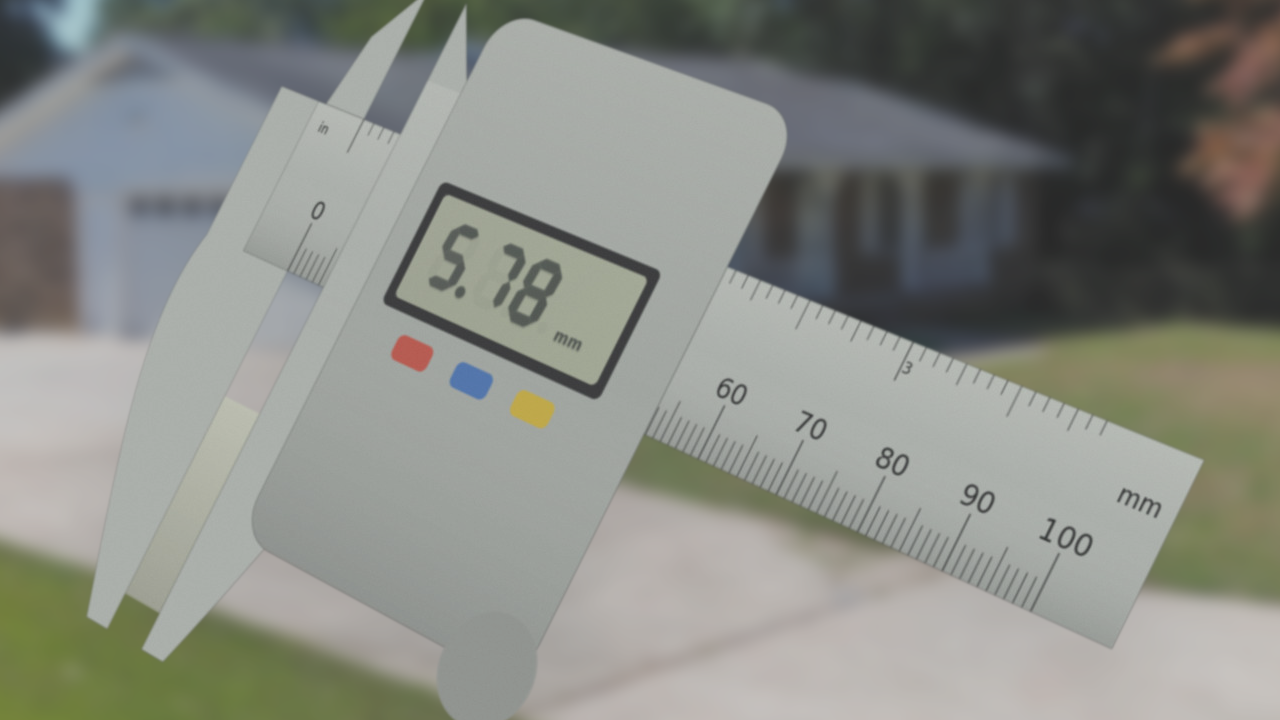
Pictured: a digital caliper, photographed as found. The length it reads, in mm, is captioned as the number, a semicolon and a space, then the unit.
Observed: 5.78; mm
